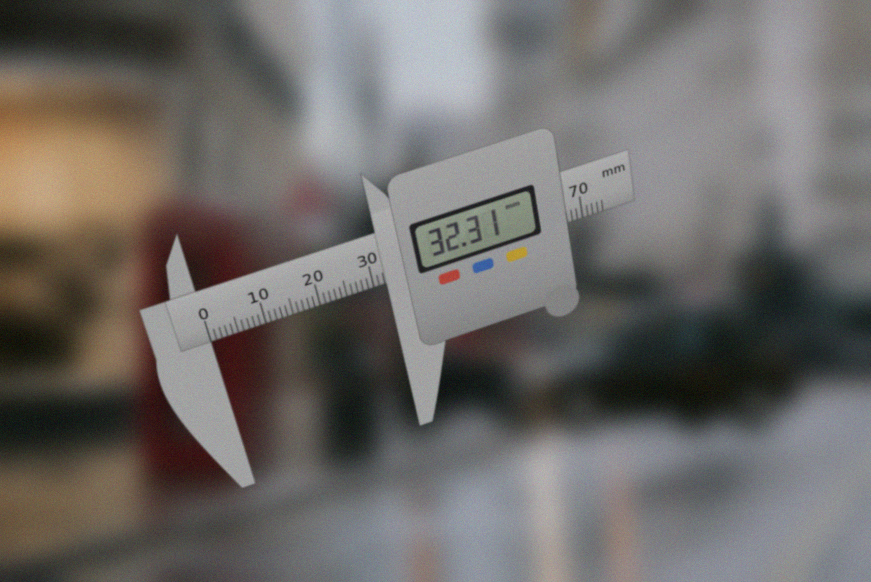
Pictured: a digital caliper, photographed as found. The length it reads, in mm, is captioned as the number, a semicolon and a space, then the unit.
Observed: 32.31; mm
